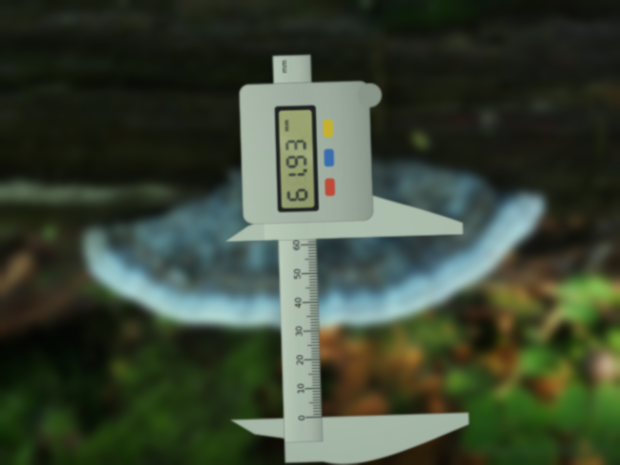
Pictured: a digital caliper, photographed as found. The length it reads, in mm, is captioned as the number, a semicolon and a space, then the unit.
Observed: 61.93; mm
